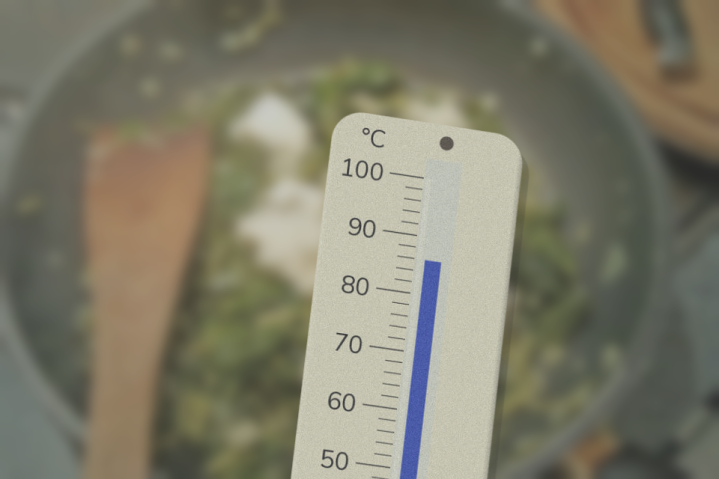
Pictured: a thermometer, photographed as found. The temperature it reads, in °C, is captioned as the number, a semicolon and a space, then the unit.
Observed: 86; °C
